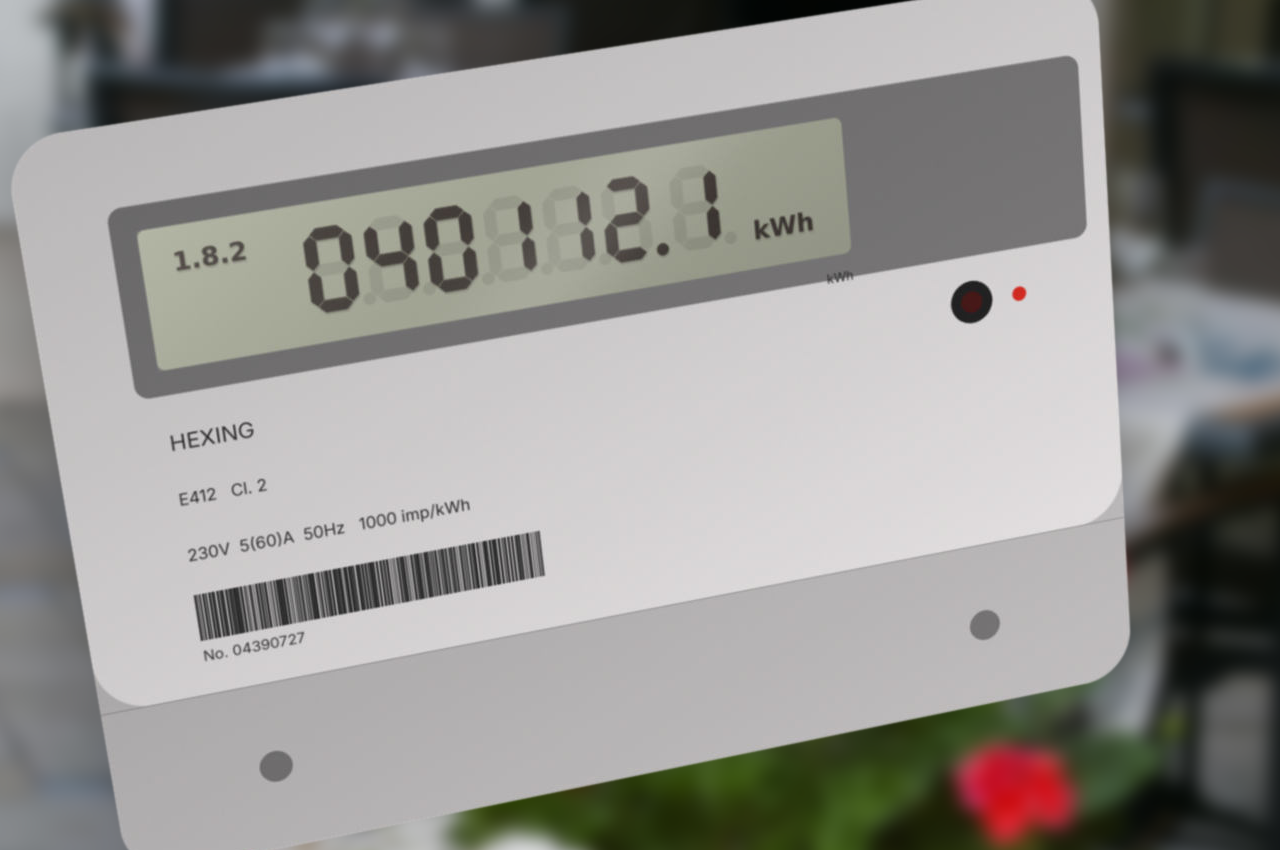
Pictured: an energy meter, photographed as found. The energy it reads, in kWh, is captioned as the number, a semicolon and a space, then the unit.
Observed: 40112.1; kWh
